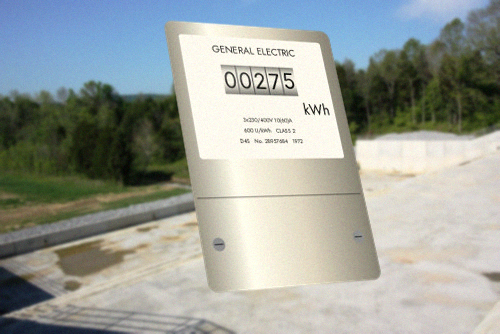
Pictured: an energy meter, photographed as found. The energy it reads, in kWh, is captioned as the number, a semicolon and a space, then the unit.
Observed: 275; kWh
